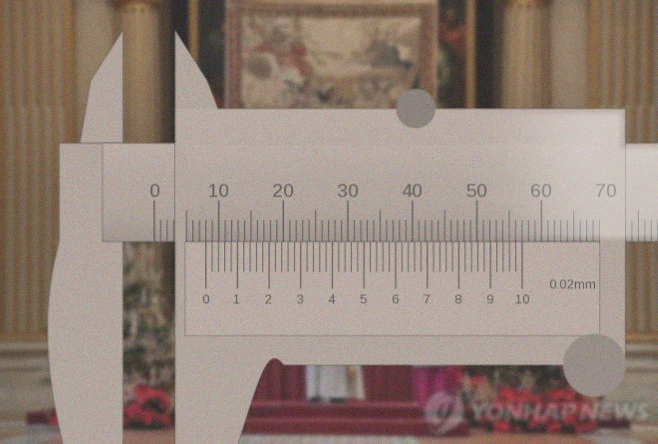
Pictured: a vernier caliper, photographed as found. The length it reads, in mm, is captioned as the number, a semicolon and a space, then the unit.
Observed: 8.0; mm
